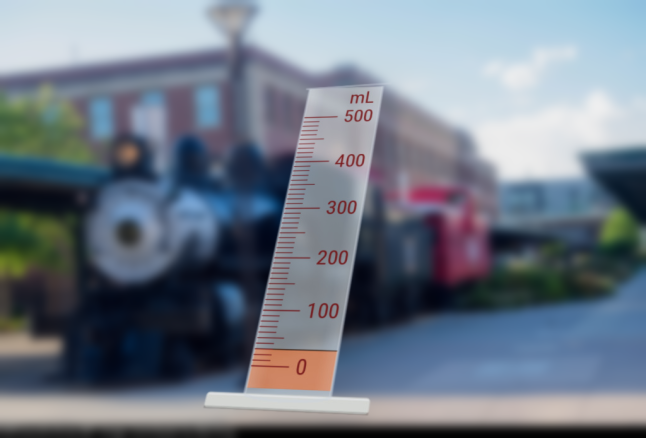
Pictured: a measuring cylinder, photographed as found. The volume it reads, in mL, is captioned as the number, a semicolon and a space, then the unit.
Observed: 30; mL
